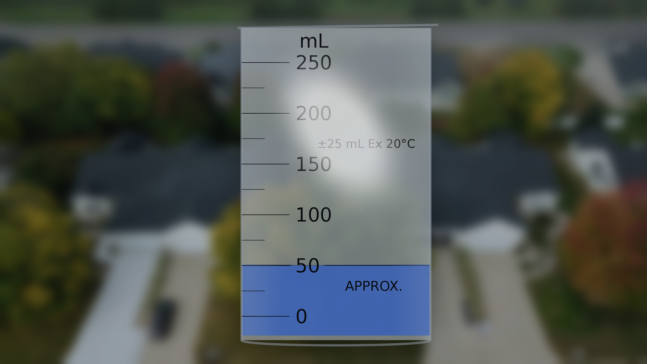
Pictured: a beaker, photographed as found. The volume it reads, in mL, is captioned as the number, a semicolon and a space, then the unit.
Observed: 50; mL
